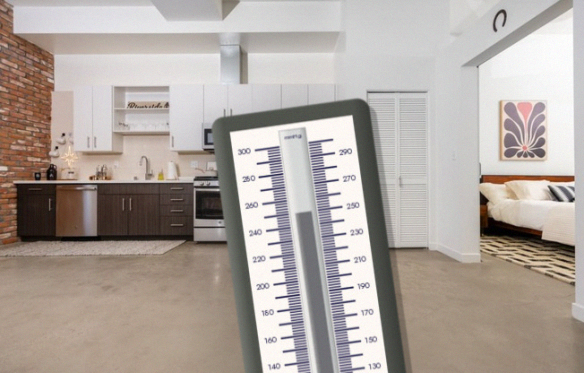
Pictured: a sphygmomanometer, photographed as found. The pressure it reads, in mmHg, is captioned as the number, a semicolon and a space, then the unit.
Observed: 250; mmHg
